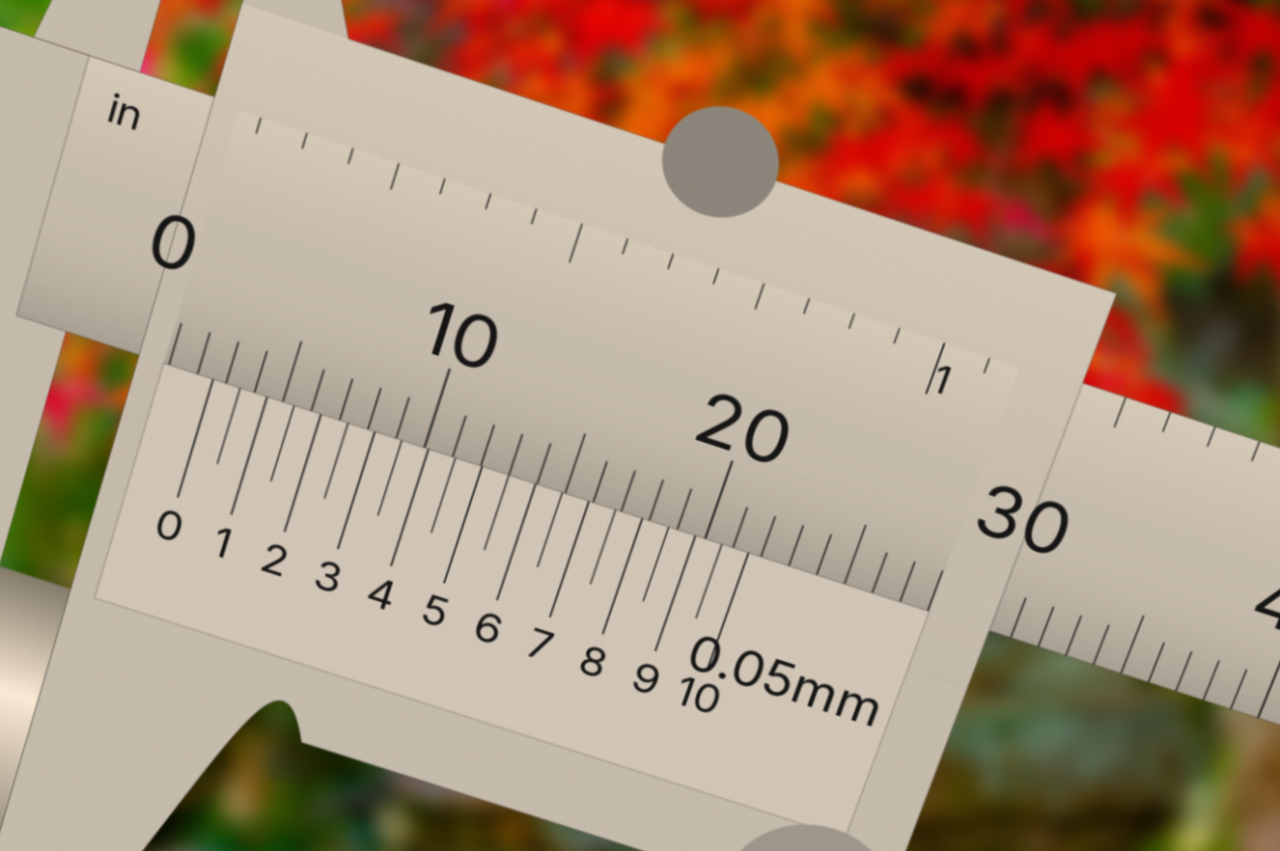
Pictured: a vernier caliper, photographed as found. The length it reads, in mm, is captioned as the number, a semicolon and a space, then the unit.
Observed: 2.55; mm
